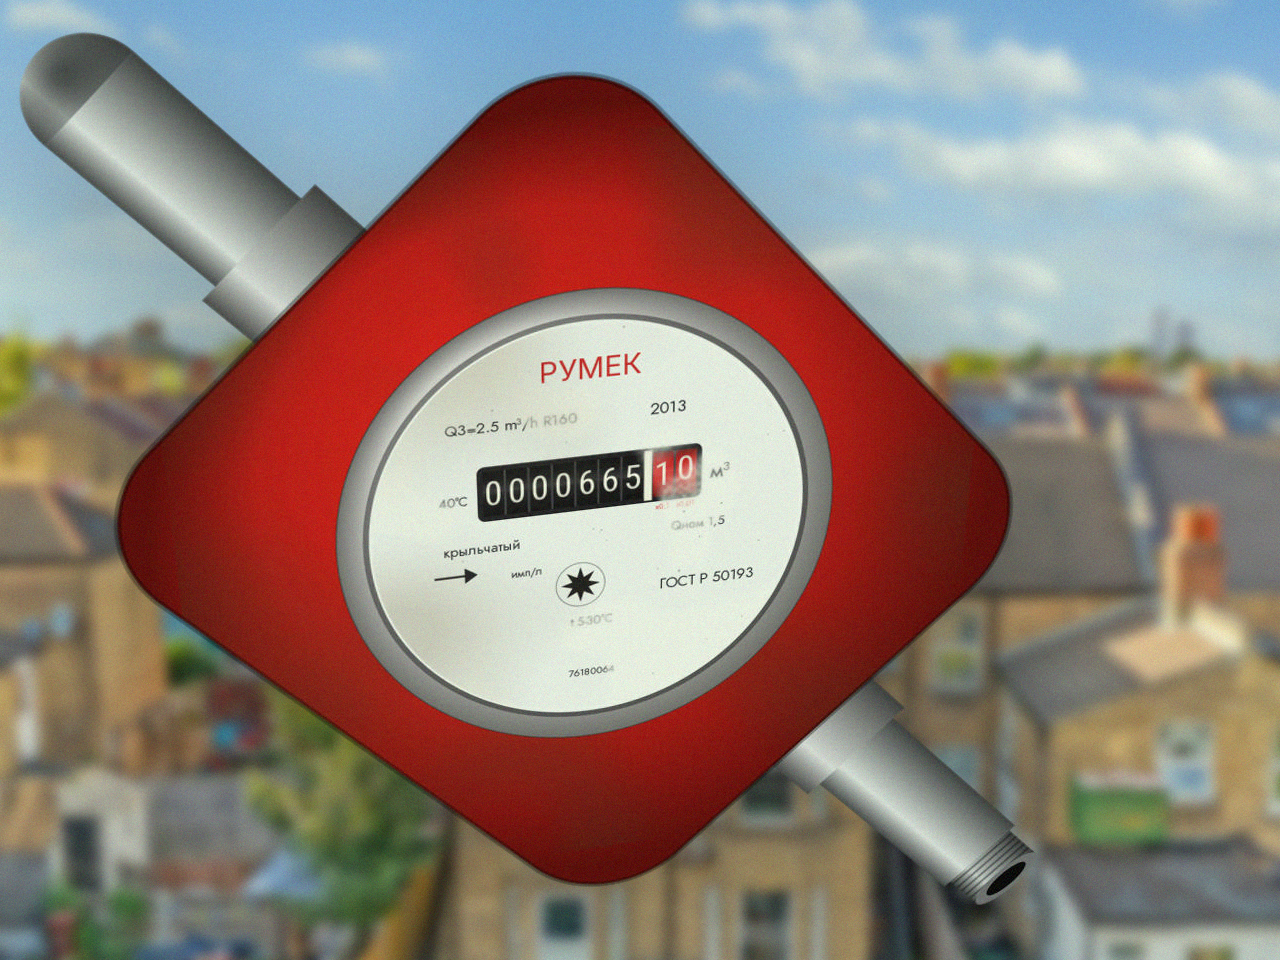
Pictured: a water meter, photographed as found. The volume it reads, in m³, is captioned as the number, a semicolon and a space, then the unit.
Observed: 665.10; m³
